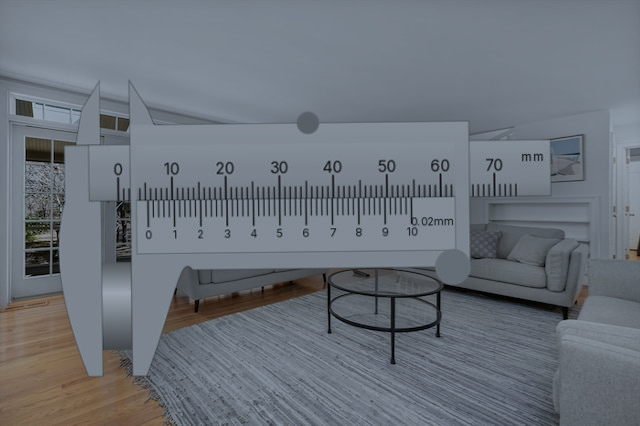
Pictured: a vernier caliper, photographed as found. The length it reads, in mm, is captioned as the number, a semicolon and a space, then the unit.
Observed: 5.5; mm
